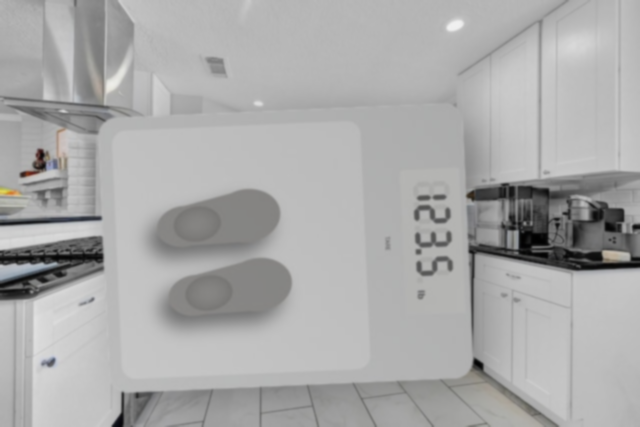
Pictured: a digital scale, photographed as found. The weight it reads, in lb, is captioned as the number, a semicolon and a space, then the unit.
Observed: 123.5; lb
